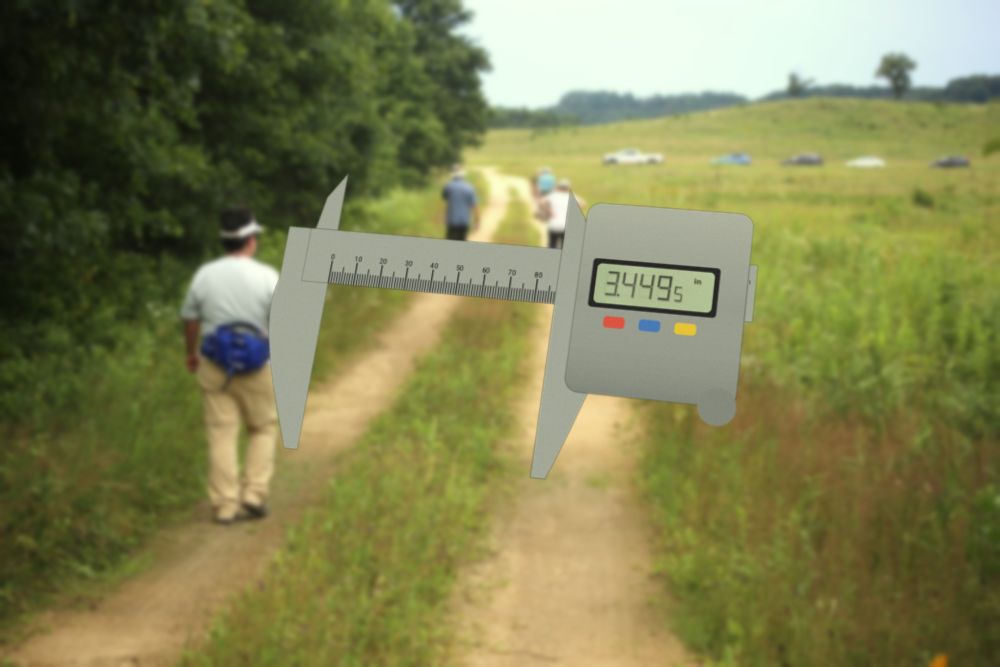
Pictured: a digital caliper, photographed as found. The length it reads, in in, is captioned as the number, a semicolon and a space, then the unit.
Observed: 3.4495; in
